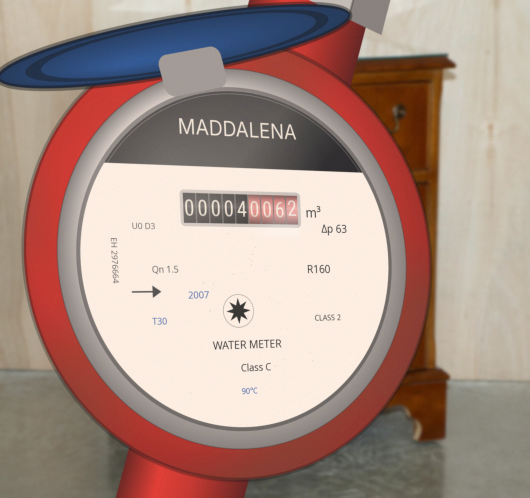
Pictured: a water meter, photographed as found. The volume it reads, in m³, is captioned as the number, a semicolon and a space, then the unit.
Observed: 4.0062; m³
